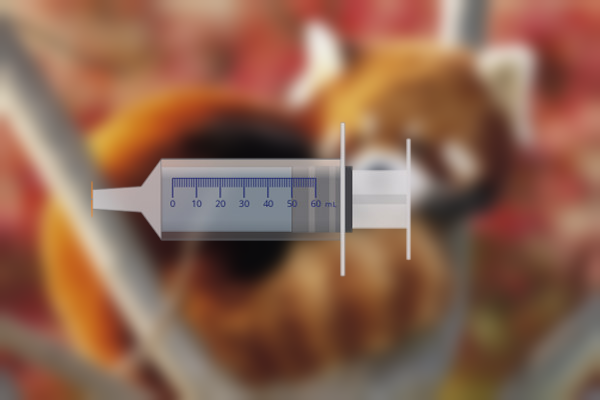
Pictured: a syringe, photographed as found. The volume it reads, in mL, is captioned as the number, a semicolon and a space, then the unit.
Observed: 50; mL
